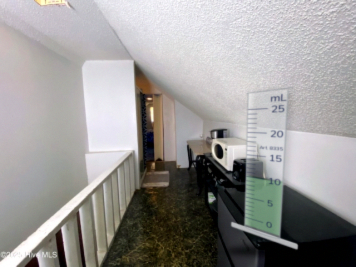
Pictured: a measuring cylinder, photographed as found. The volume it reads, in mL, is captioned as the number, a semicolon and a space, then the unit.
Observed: 10; mL
